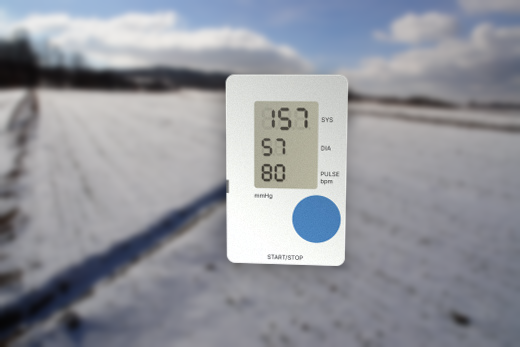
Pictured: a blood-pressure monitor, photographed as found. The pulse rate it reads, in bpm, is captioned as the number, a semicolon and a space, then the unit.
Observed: 80; bpm
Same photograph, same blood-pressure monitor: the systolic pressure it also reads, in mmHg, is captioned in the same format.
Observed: 157; mmHg
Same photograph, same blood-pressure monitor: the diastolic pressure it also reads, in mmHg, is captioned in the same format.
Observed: 57; mmHg
